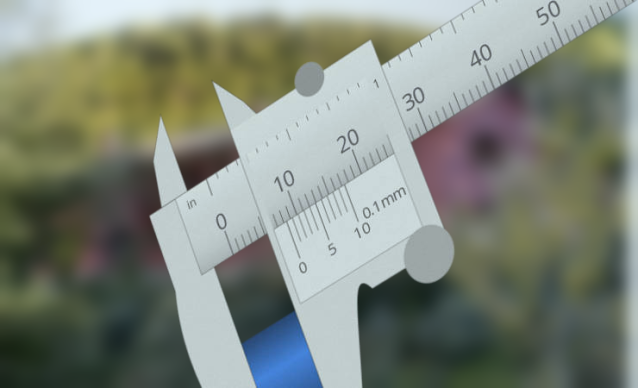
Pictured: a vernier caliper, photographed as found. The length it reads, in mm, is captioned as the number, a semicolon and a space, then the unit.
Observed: 8.4; mm
